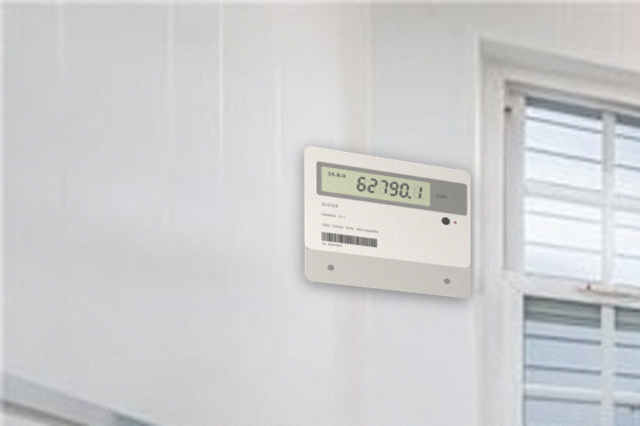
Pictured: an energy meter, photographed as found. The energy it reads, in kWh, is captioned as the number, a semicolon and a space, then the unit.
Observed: 62790.1; kWh
